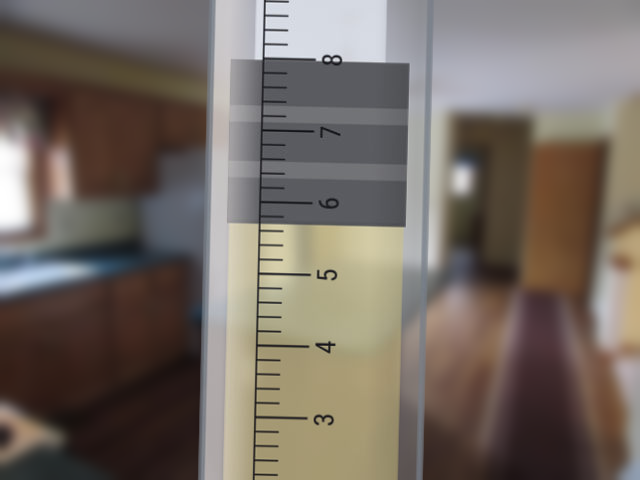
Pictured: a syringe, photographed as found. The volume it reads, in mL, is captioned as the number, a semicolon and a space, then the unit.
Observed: 5.7; mL
